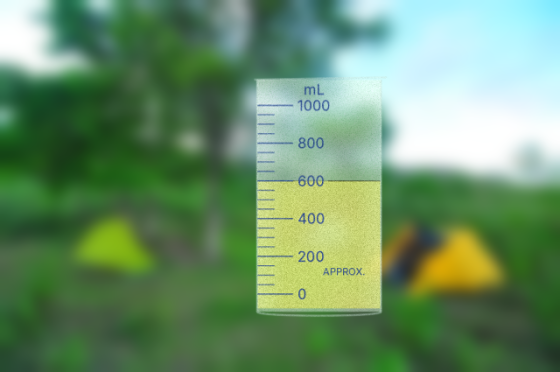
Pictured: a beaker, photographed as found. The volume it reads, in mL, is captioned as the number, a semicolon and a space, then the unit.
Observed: 600; mL
